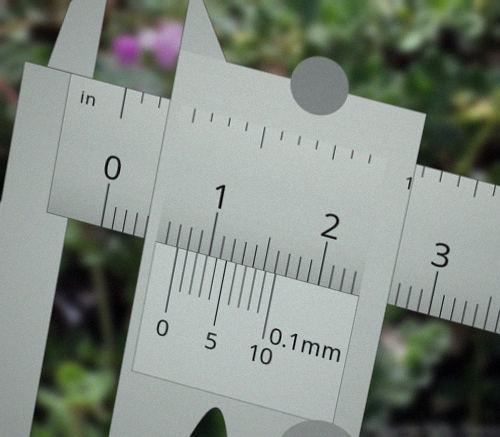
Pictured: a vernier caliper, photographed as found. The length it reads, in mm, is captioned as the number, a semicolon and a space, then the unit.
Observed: 7.1; mm
